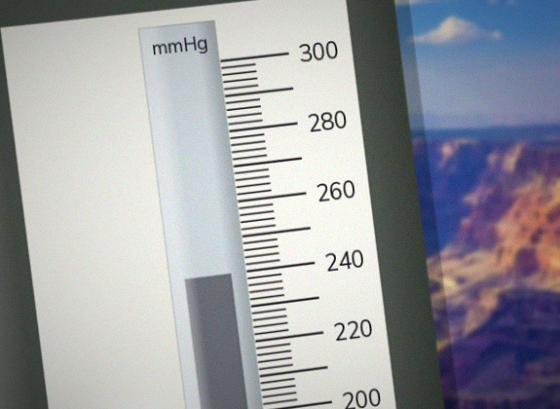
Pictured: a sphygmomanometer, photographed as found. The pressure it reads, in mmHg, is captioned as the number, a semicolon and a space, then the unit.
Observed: 240; mmHg
